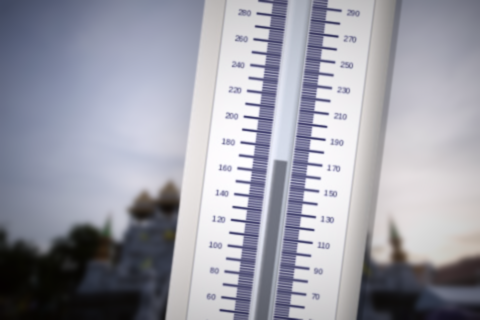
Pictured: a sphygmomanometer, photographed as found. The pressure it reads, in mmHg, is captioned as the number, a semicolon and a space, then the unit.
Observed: 170; mmHg
